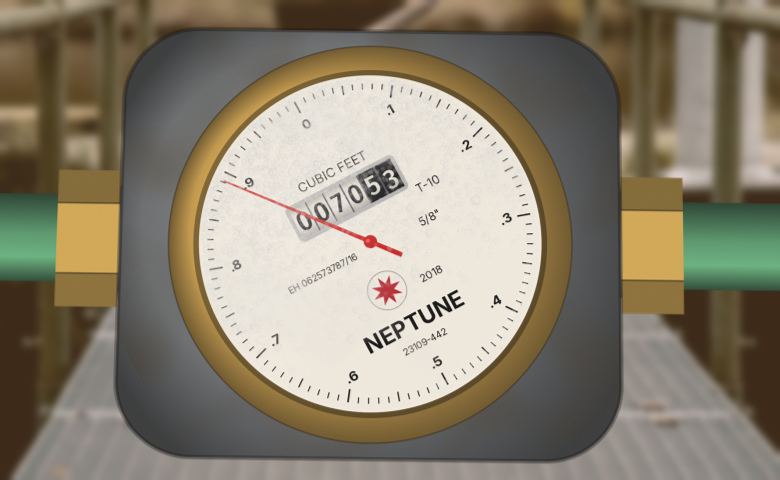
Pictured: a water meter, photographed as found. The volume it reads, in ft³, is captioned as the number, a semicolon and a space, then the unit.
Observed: 7052.89; ft³
